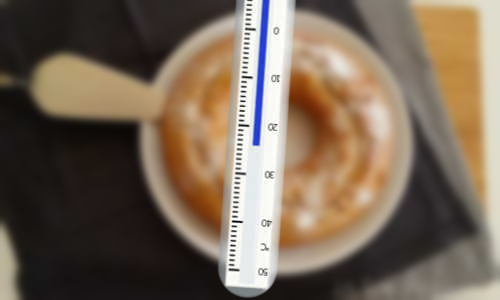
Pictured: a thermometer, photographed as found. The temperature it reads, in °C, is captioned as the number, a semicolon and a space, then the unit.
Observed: 24; °C
